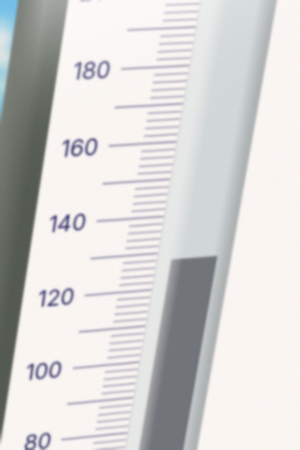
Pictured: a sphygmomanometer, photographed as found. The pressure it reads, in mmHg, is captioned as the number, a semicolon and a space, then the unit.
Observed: 128; mmHg
